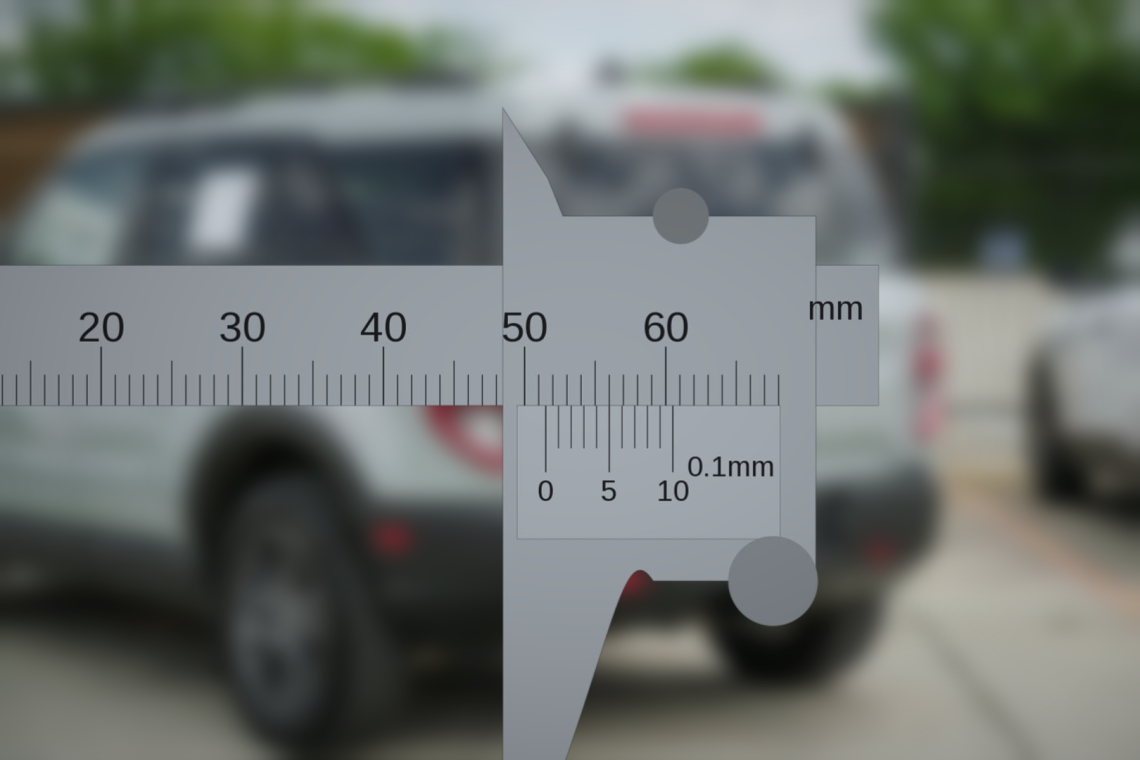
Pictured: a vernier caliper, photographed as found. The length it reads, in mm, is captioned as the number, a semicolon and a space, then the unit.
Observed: 51.5; mm
